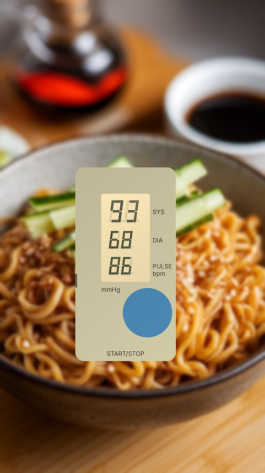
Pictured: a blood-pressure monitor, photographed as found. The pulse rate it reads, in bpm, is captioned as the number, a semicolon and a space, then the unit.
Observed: 86; bpm
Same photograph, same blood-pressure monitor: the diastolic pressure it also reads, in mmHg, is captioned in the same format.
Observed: 68; mmHg
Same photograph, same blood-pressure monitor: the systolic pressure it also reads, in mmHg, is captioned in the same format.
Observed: 93; mmHg
